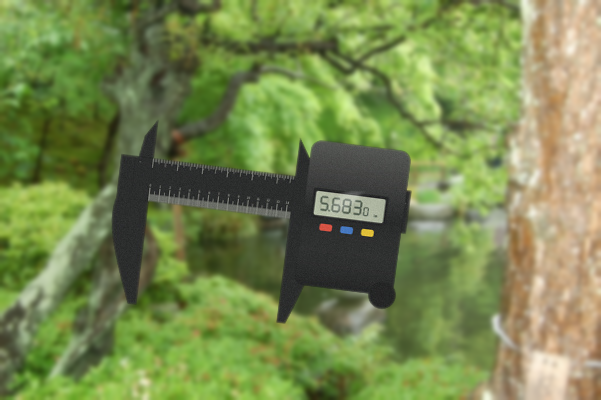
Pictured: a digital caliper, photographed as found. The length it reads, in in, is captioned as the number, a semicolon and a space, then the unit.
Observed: 5.6830; in
